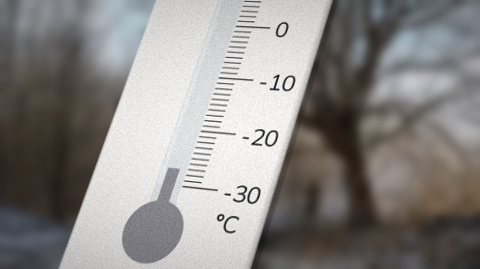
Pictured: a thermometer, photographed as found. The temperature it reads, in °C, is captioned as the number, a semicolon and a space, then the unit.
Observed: -27; °C
